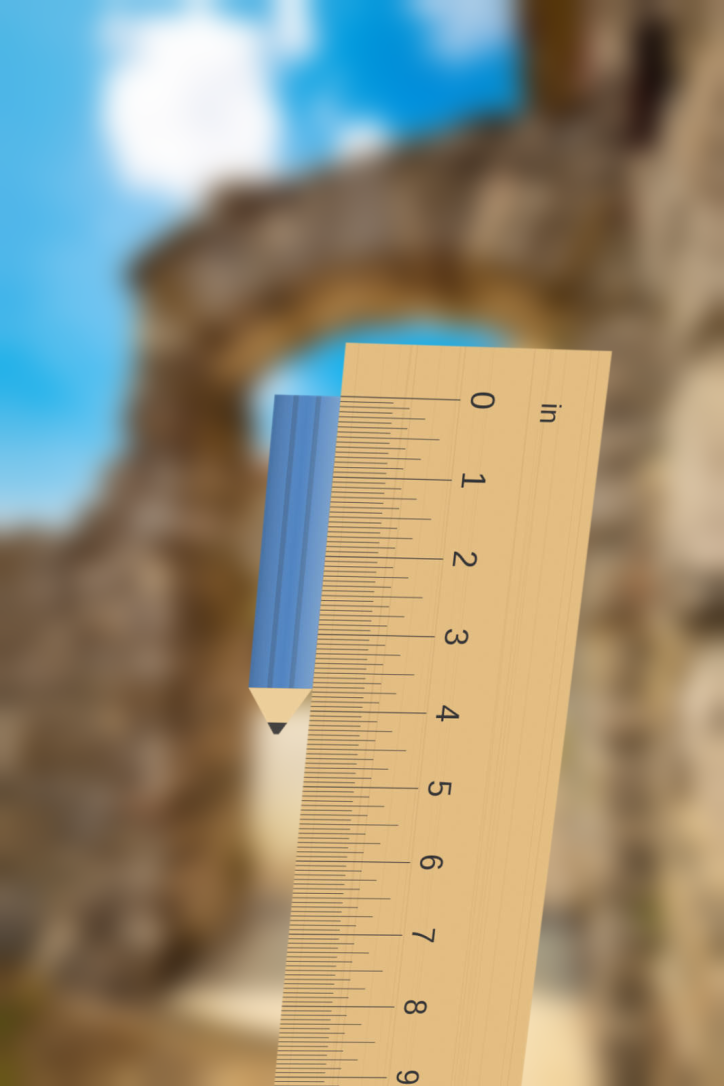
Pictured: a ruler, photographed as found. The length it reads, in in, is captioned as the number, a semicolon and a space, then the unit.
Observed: 4.3125; in
